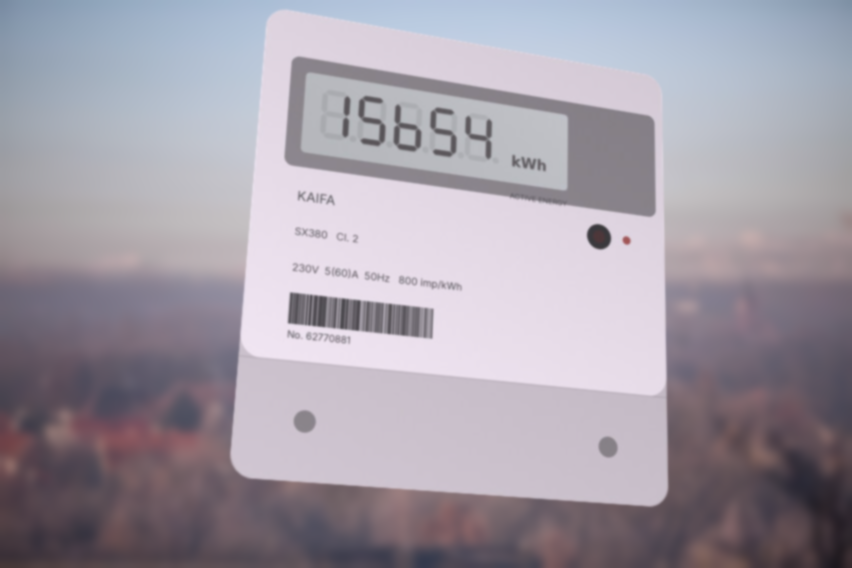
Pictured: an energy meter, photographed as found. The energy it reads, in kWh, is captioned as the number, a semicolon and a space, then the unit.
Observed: 15654; kWh
